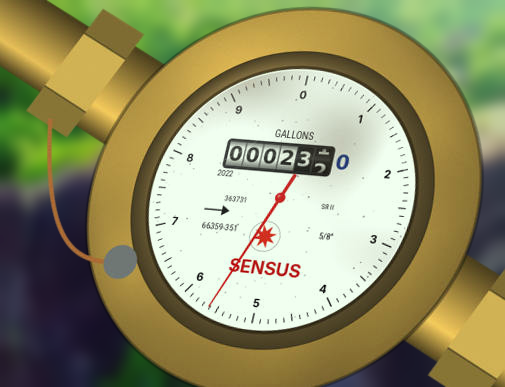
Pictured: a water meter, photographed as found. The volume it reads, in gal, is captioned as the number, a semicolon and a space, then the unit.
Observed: 2315.6; gal
